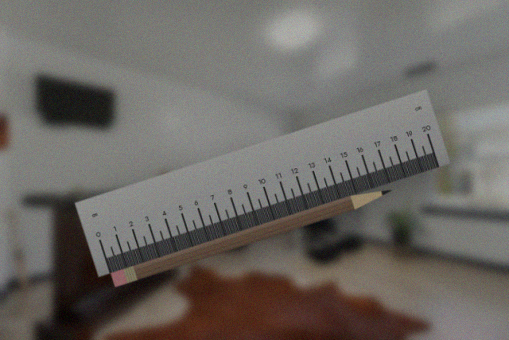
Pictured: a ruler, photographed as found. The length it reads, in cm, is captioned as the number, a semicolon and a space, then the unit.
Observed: 17; cm
